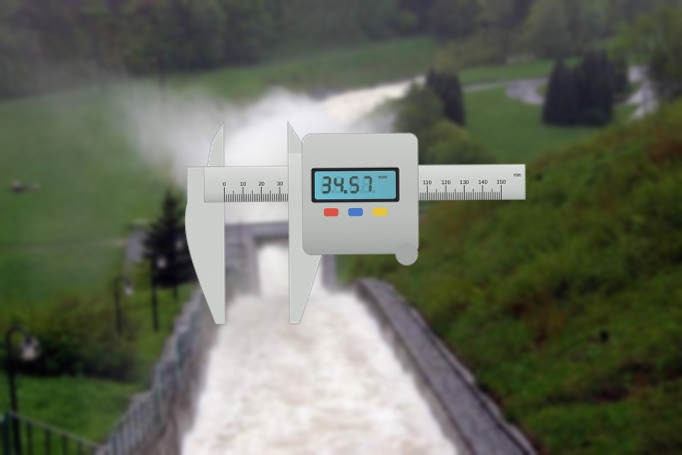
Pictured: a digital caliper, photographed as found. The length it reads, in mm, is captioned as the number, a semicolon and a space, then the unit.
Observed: 34.57; mm
